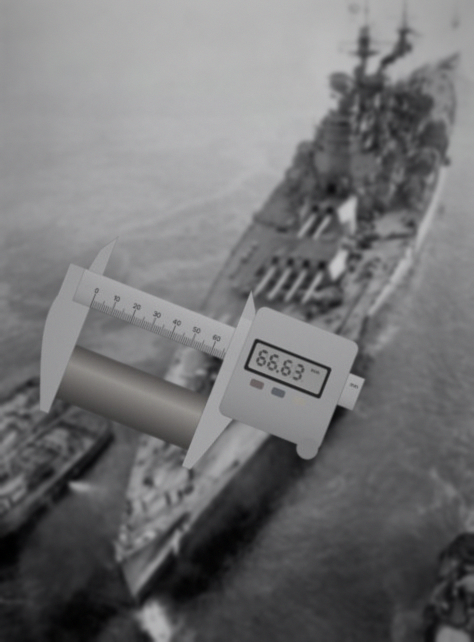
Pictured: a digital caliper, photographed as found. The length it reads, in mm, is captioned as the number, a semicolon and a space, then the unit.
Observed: 66.63; mm
